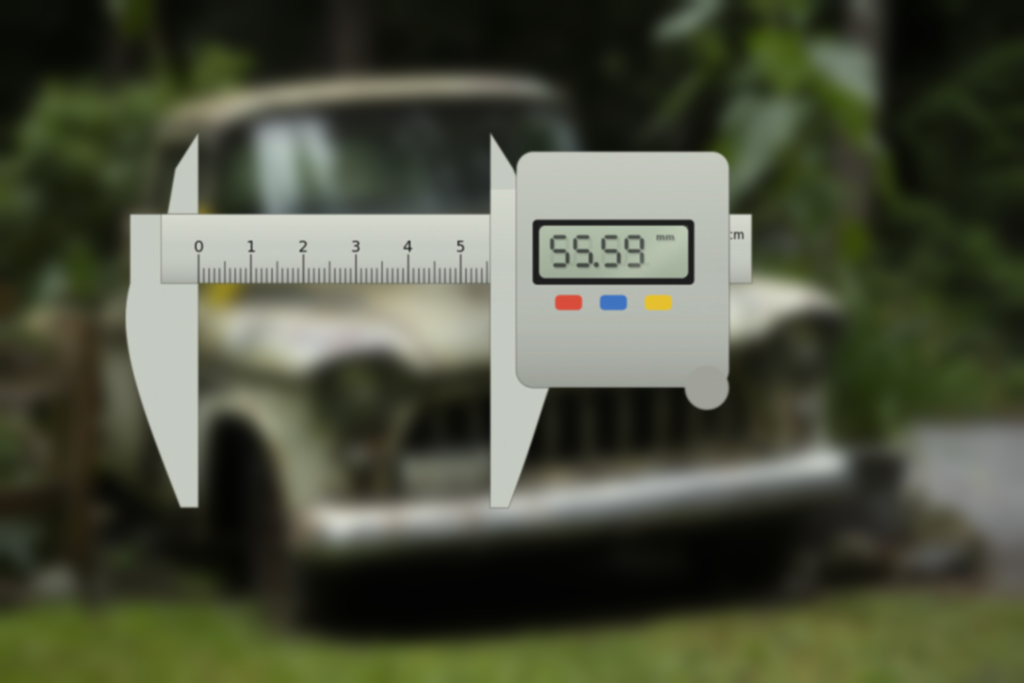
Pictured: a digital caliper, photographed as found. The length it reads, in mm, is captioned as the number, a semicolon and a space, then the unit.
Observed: 55.59; mm
